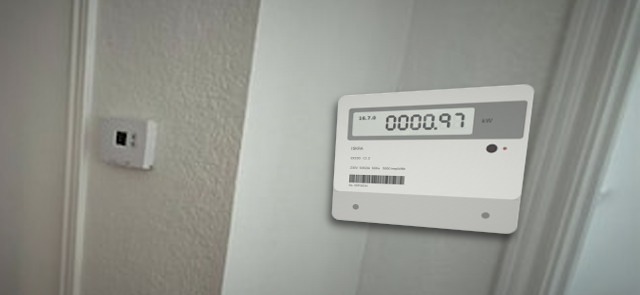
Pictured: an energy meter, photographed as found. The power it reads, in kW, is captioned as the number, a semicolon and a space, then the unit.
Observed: 0.97; kW
